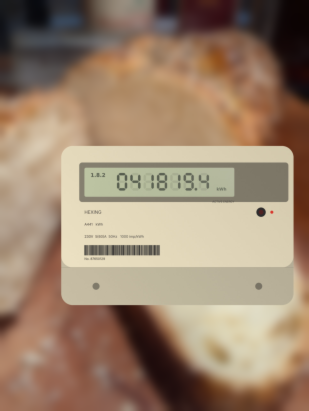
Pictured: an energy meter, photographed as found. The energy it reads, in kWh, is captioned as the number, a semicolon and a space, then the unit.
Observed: 41819.4; kWh
